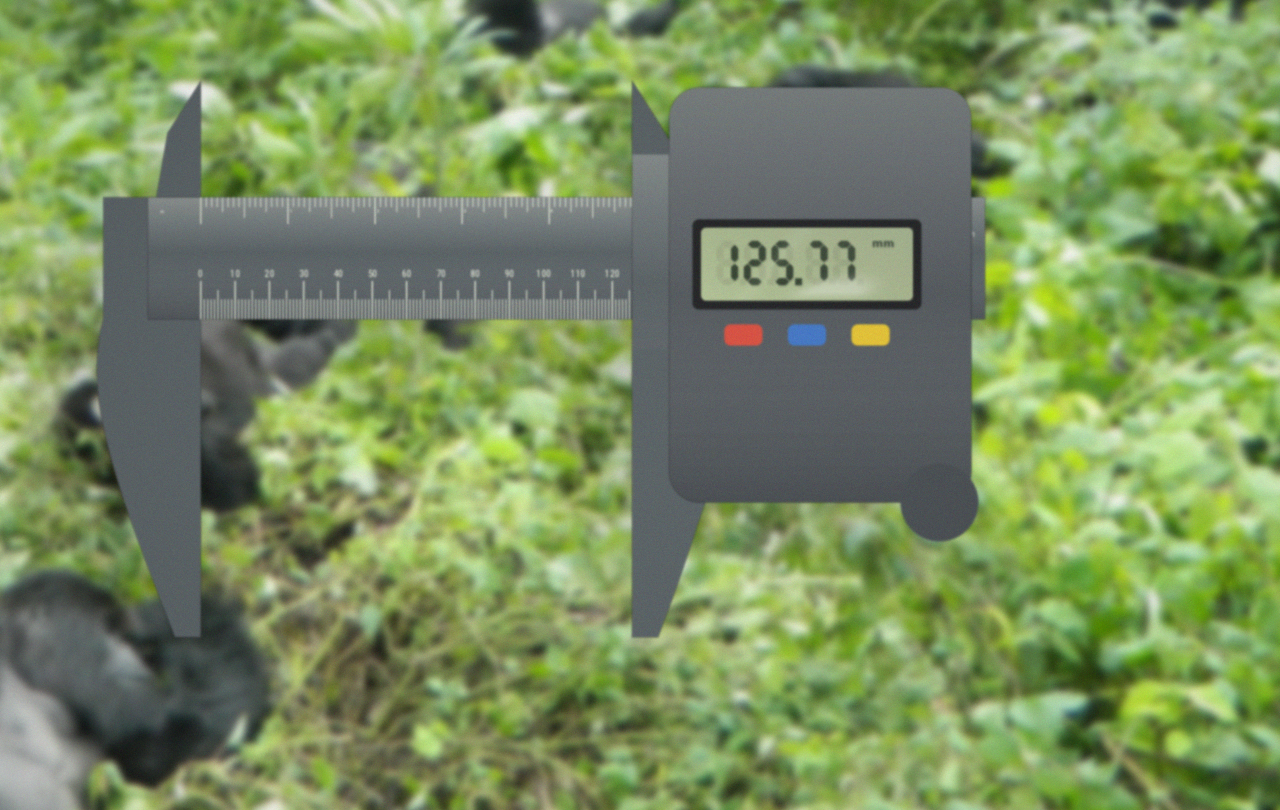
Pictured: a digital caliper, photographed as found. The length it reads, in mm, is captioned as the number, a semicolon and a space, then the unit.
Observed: 125.77; mm
